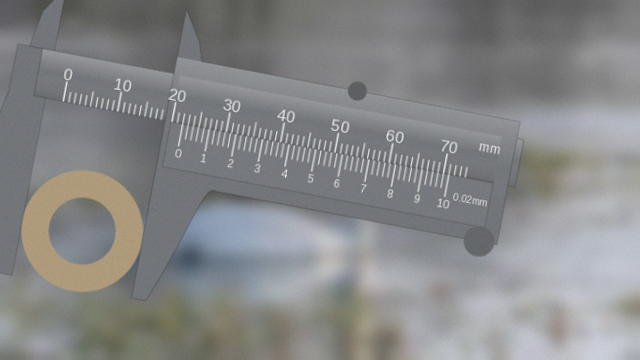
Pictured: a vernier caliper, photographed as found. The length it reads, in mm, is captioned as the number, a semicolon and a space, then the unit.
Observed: 22.0; mm
